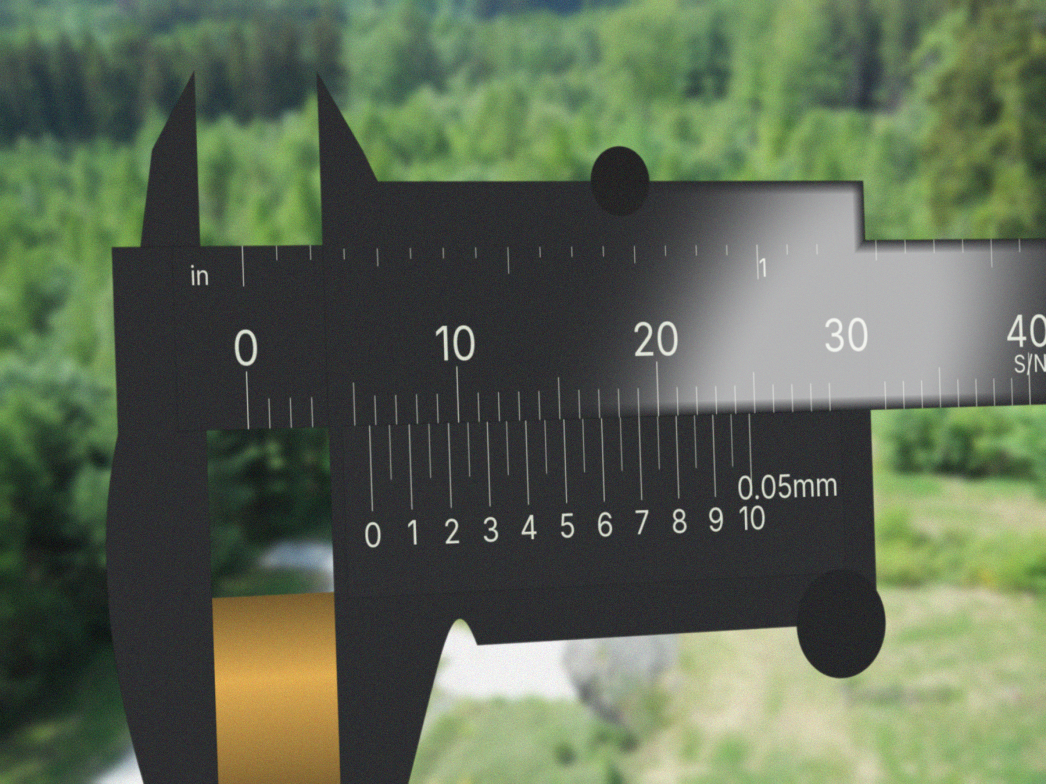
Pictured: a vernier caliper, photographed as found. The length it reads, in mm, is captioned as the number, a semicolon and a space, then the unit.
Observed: 5.7; mm
